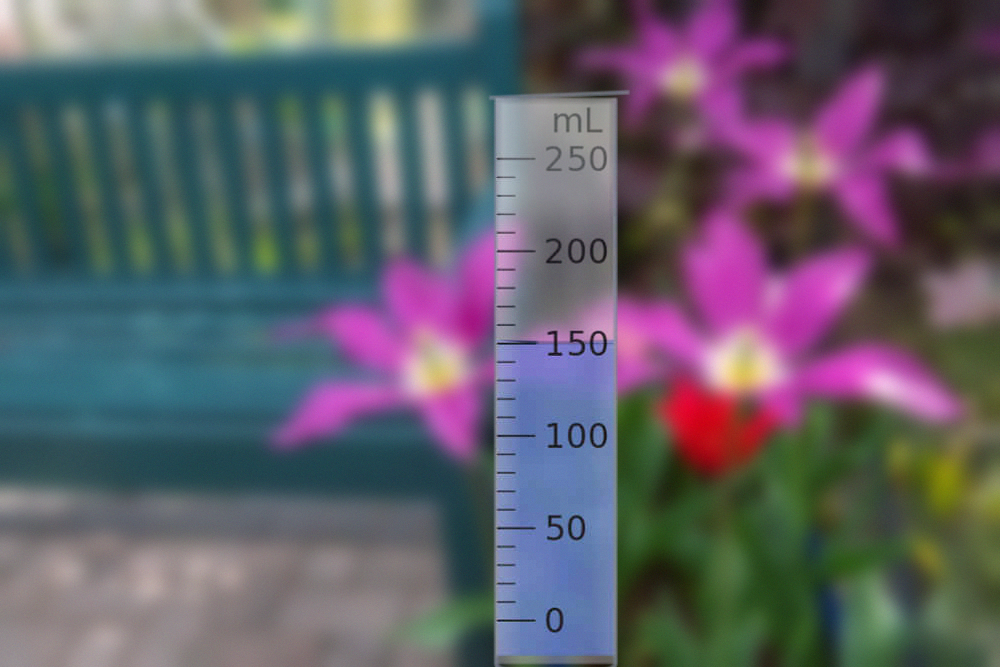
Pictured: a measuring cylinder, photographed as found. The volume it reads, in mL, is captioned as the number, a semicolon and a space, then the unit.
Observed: 150; mL
